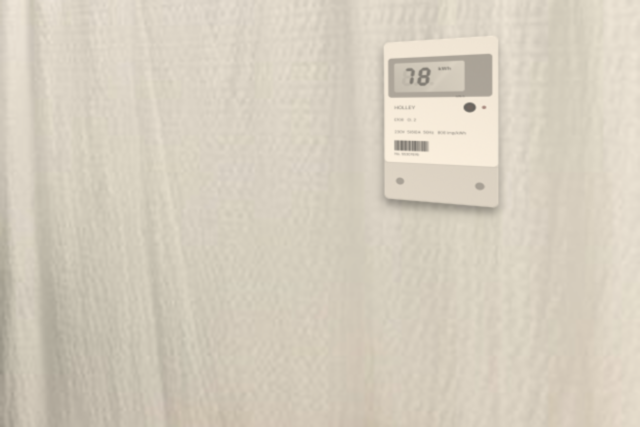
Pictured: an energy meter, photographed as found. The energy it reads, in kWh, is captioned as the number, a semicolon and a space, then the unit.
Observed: 78; kWh
